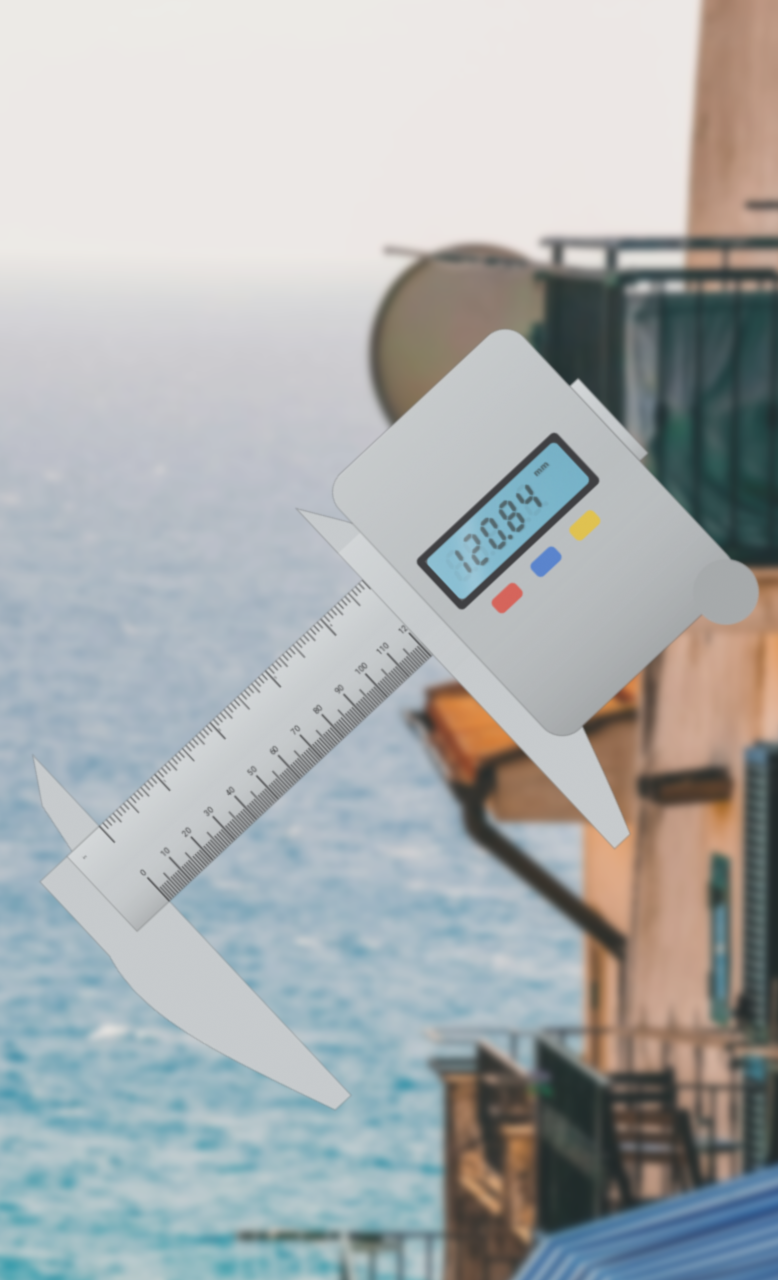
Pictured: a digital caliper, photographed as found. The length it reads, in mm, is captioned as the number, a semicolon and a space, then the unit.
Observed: 120.84; mm
